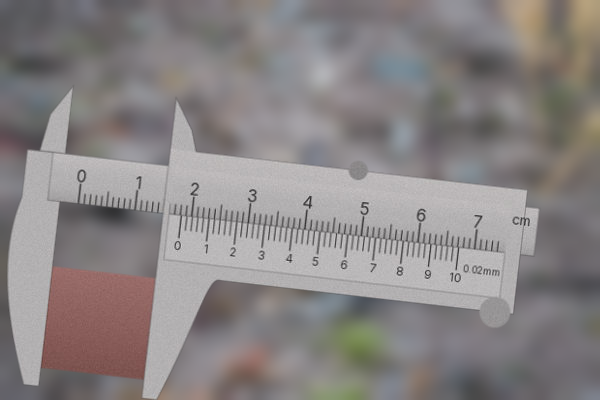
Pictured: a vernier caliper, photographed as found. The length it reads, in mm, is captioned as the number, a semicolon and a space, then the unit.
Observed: 18.2; mm
